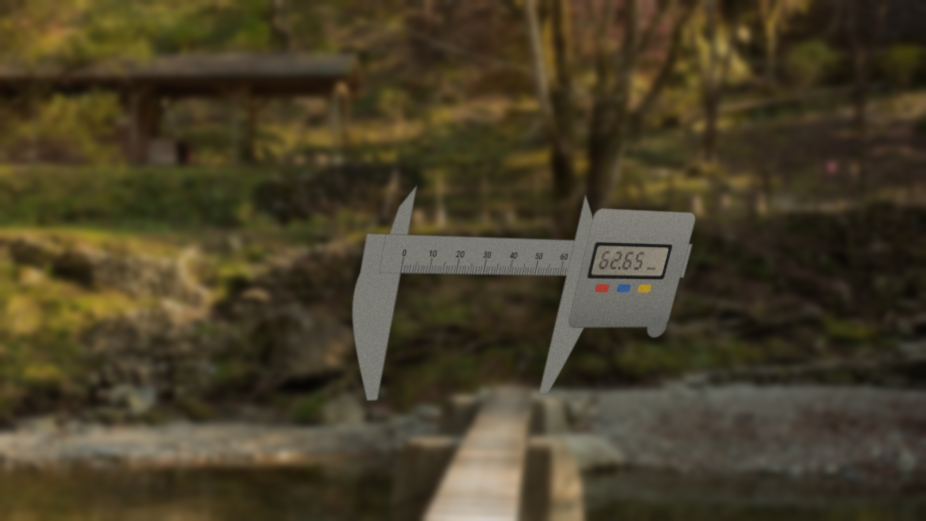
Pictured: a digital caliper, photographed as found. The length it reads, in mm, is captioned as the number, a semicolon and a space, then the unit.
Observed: 62.65; mm
